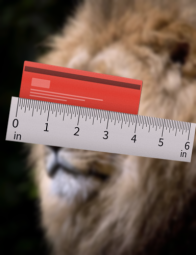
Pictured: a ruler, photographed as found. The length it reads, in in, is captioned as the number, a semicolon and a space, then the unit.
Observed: 4; in
